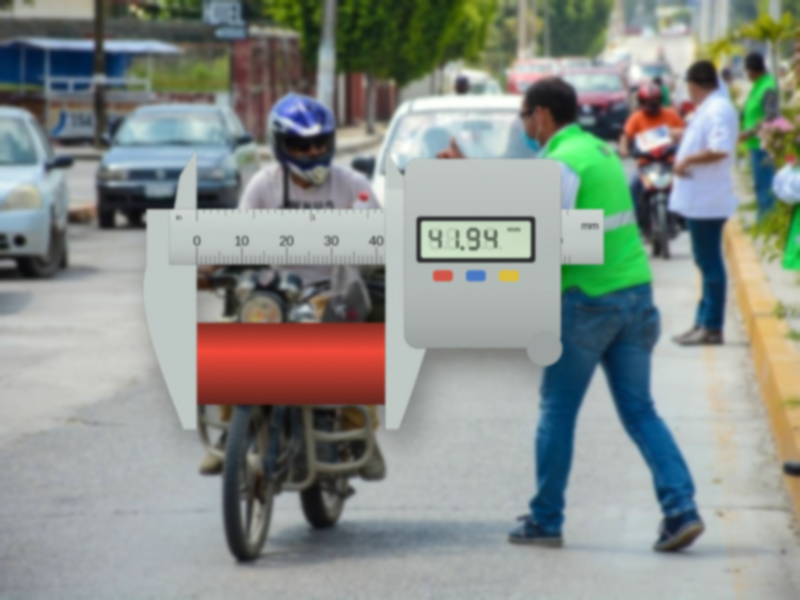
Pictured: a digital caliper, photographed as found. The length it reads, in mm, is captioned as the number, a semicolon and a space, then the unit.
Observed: 41.94; mm
